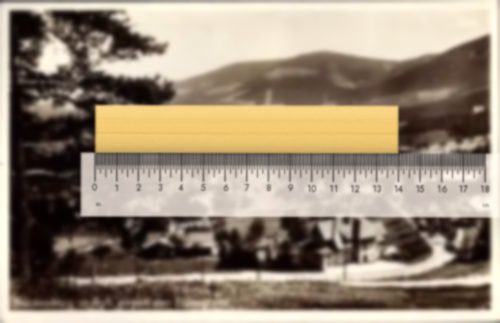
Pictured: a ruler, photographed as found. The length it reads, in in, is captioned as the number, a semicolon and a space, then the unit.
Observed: 14; in
